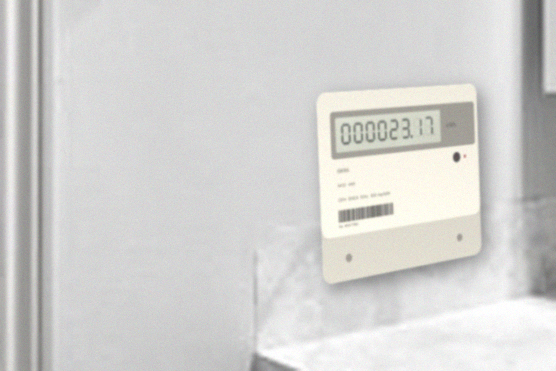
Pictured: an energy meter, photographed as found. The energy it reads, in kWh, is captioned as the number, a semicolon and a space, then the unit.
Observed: 23.17; kWh
